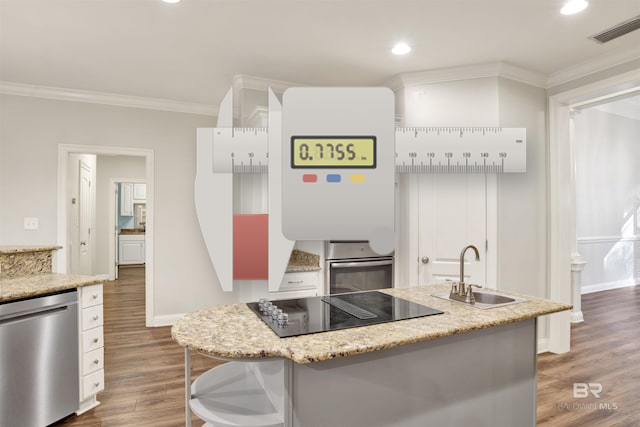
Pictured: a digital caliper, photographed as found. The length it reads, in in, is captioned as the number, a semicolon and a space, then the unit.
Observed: 0.7755; in
